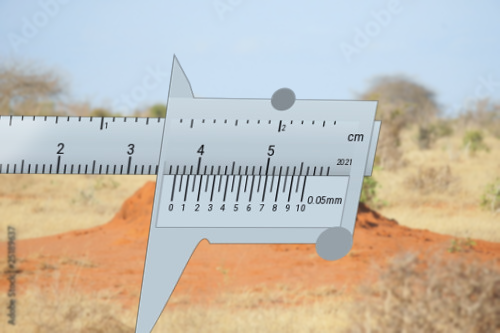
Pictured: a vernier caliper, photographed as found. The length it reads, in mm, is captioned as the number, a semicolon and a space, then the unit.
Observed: 36.8; mm
